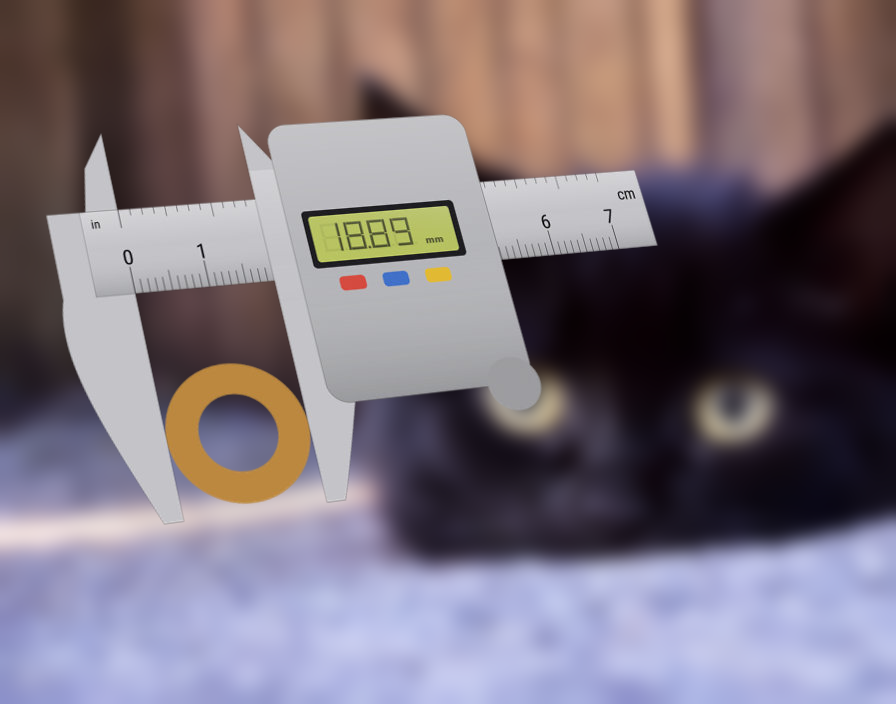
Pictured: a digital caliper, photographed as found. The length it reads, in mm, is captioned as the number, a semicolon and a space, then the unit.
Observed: 18.89; mm
